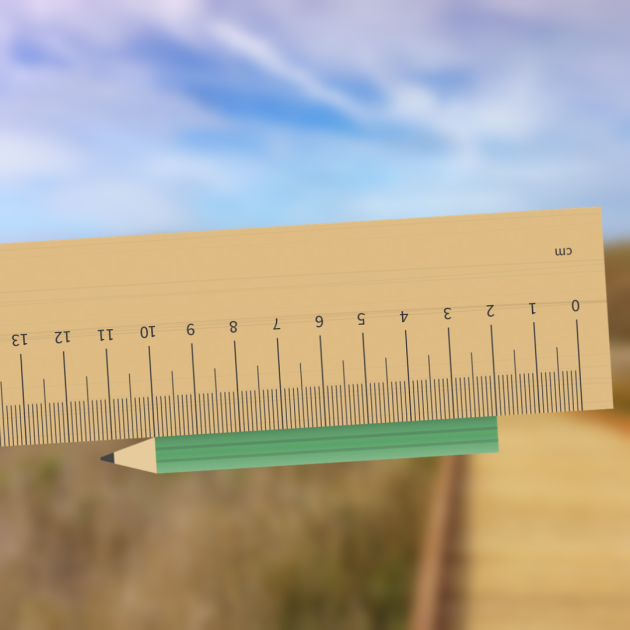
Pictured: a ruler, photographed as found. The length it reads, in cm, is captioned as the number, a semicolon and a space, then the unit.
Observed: 9.3; cm
